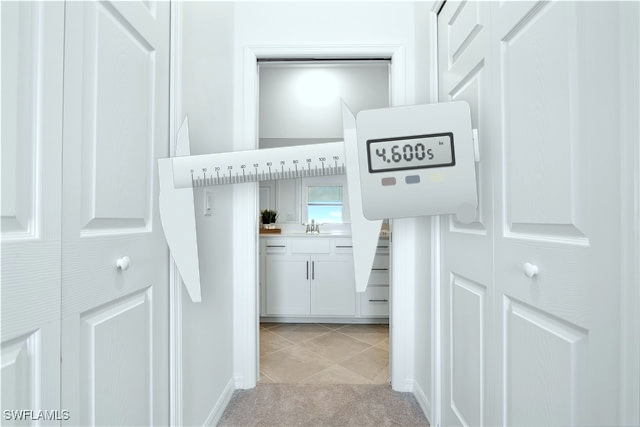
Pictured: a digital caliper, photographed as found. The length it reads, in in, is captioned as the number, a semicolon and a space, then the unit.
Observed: 4.6005; in
